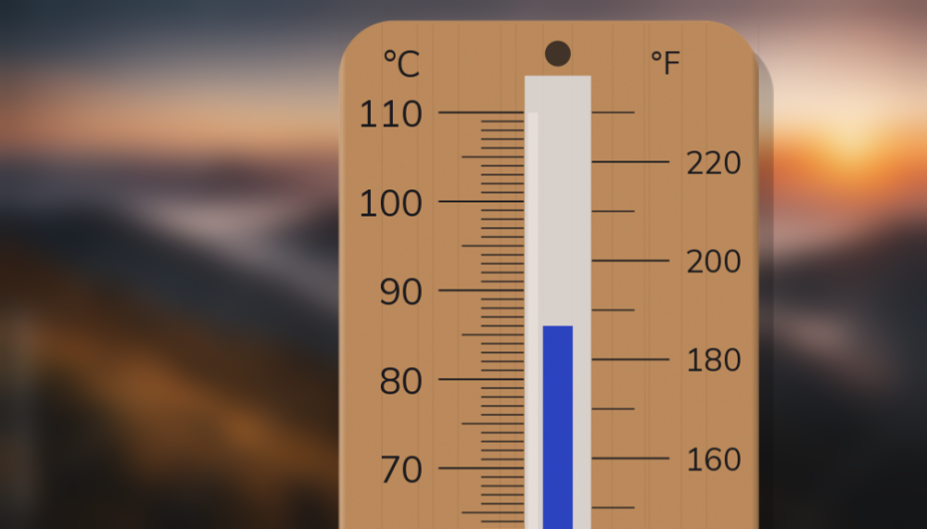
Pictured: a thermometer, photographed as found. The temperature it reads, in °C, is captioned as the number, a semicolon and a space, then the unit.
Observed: 86; °C
